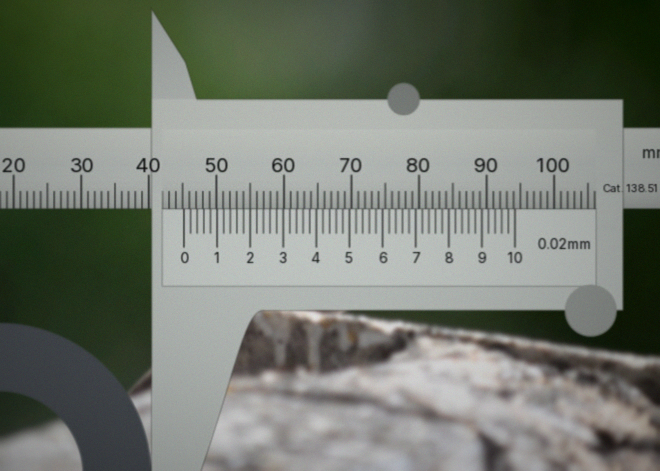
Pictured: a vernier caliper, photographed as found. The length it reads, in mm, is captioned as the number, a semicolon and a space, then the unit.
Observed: 45.2; mm
